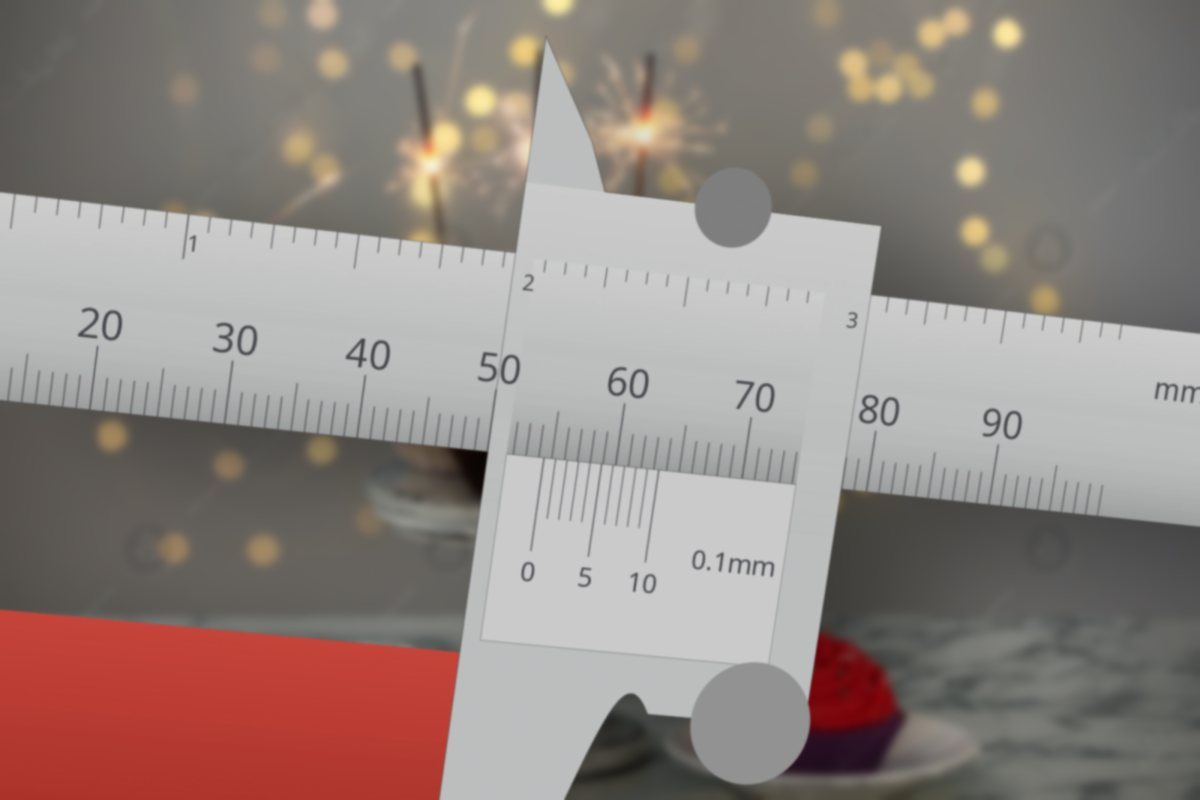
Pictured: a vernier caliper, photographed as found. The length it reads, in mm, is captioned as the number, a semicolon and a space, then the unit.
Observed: 54.4; mm
